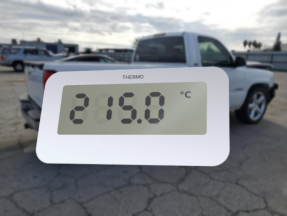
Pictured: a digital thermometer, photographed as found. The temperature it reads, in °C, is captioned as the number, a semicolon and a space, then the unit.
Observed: 215.0; °C
